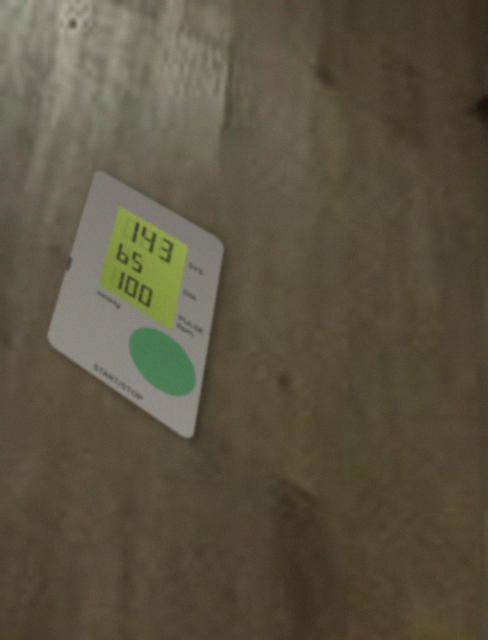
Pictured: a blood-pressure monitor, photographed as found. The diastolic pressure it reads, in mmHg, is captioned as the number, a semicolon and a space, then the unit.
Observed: 65; mmHg
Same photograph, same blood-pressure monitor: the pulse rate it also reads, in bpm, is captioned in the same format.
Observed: 100; bpm
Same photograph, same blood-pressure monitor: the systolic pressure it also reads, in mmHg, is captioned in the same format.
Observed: 143; mmHg
